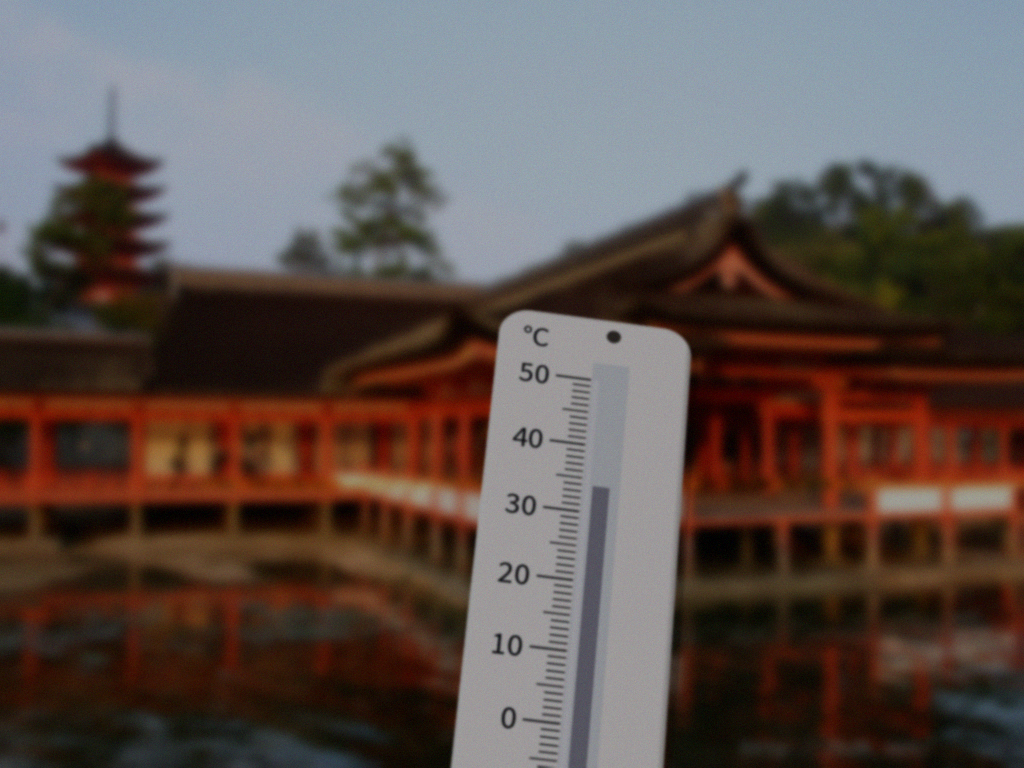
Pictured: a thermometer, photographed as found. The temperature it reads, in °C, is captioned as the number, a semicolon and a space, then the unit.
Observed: 34; °C
